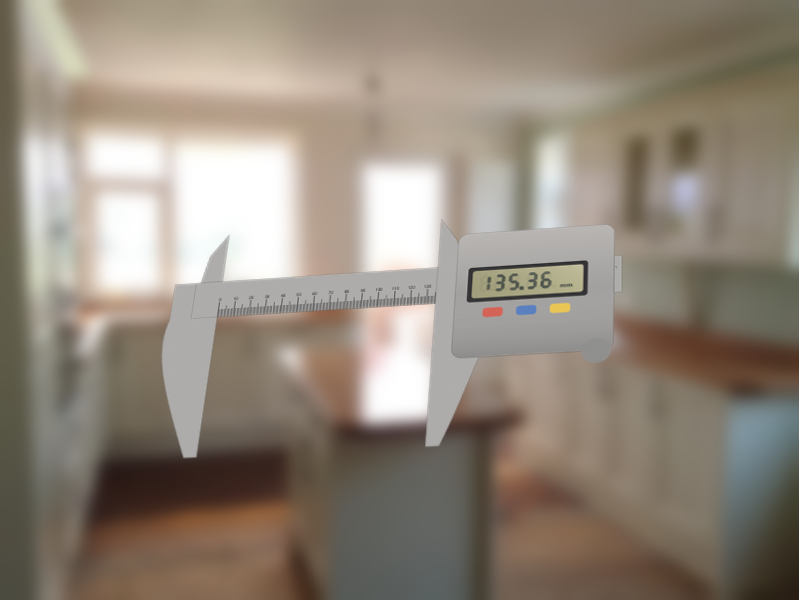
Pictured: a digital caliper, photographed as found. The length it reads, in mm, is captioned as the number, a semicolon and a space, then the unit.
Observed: 135.36; mm
